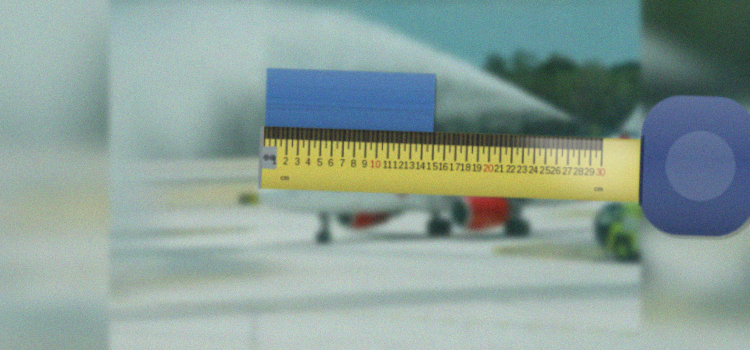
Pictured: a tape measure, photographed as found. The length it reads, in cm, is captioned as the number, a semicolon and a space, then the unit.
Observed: 15; cm
